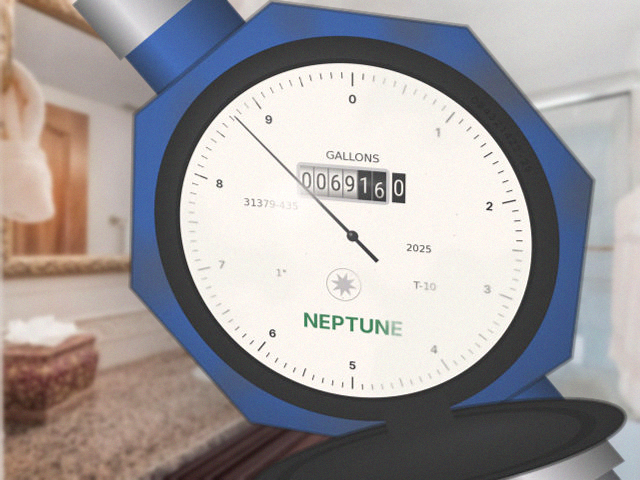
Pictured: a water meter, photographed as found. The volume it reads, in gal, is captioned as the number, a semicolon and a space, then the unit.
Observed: 69158.7; gal
